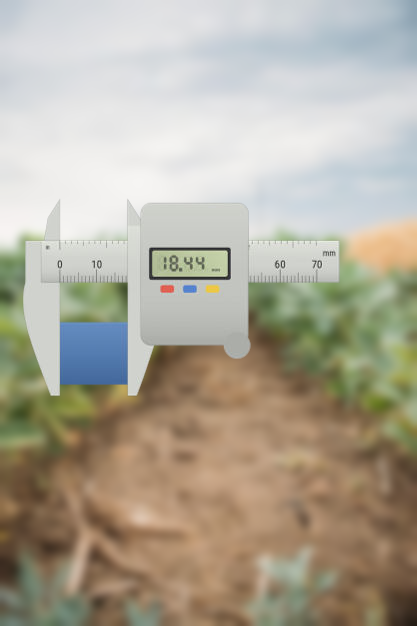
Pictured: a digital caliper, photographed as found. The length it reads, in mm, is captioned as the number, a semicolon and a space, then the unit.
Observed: 18.44; mm
